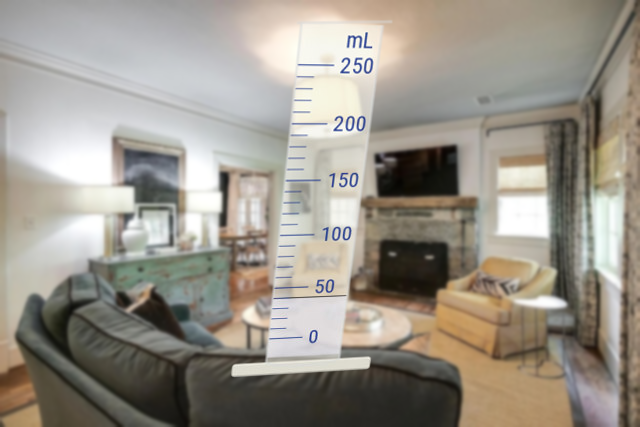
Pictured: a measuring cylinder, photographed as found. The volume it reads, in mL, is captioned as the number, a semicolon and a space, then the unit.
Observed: 40; mL
